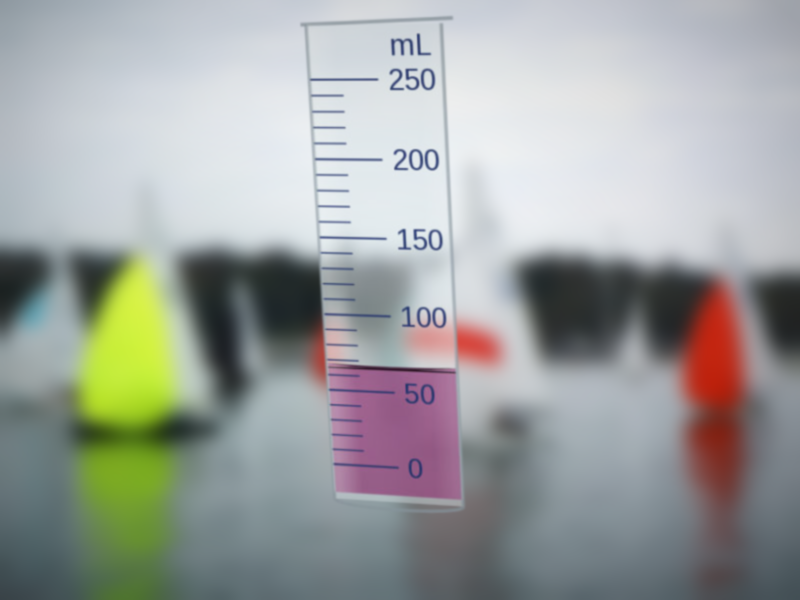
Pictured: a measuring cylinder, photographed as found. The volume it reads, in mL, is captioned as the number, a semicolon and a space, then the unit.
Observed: 65; mL
